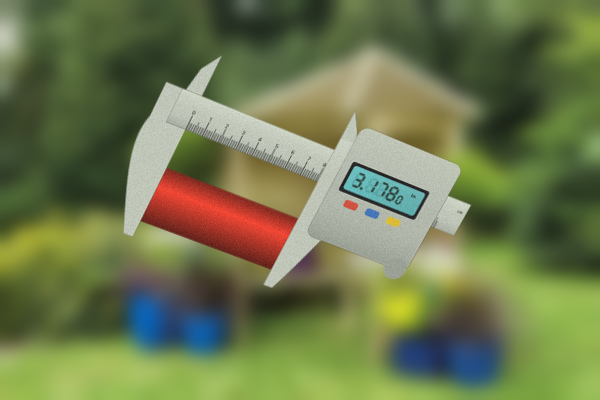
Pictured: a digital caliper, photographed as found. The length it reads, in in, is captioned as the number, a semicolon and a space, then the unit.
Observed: 3.1780; in
